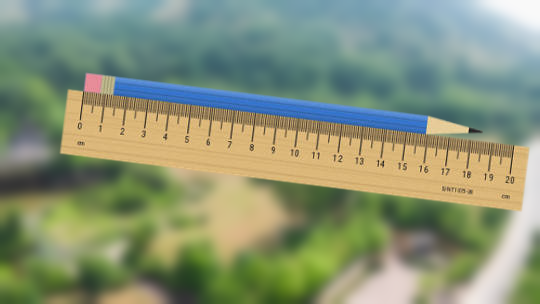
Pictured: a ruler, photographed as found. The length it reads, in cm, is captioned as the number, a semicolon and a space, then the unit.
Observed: 18.5; cm
